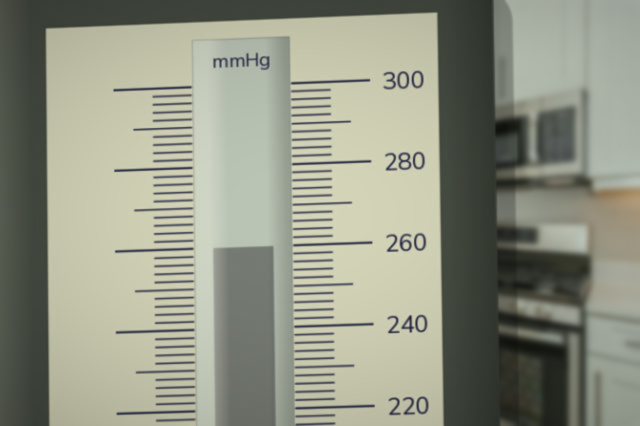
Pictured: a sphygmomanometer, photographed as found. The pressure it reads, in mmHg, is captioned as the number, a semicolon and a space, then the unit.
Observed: 260; mmHg
